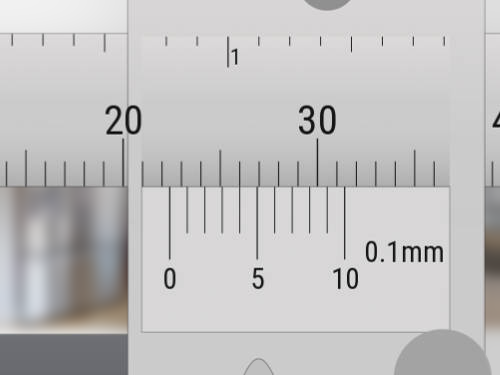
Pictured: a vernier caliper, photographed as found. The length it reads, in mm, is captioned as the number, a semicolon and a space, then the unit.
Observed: 22.4; mm
